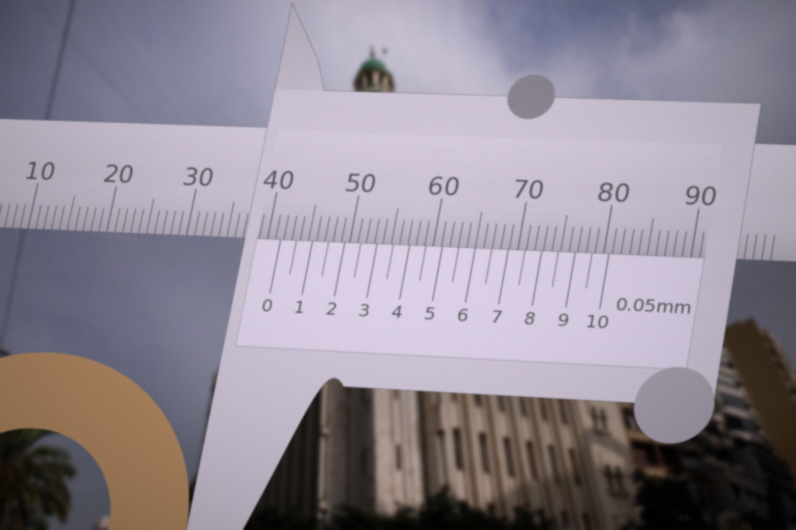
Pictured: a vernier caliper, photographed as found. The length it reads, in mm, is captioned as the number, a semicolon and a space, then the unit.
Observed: 41.6; mm
